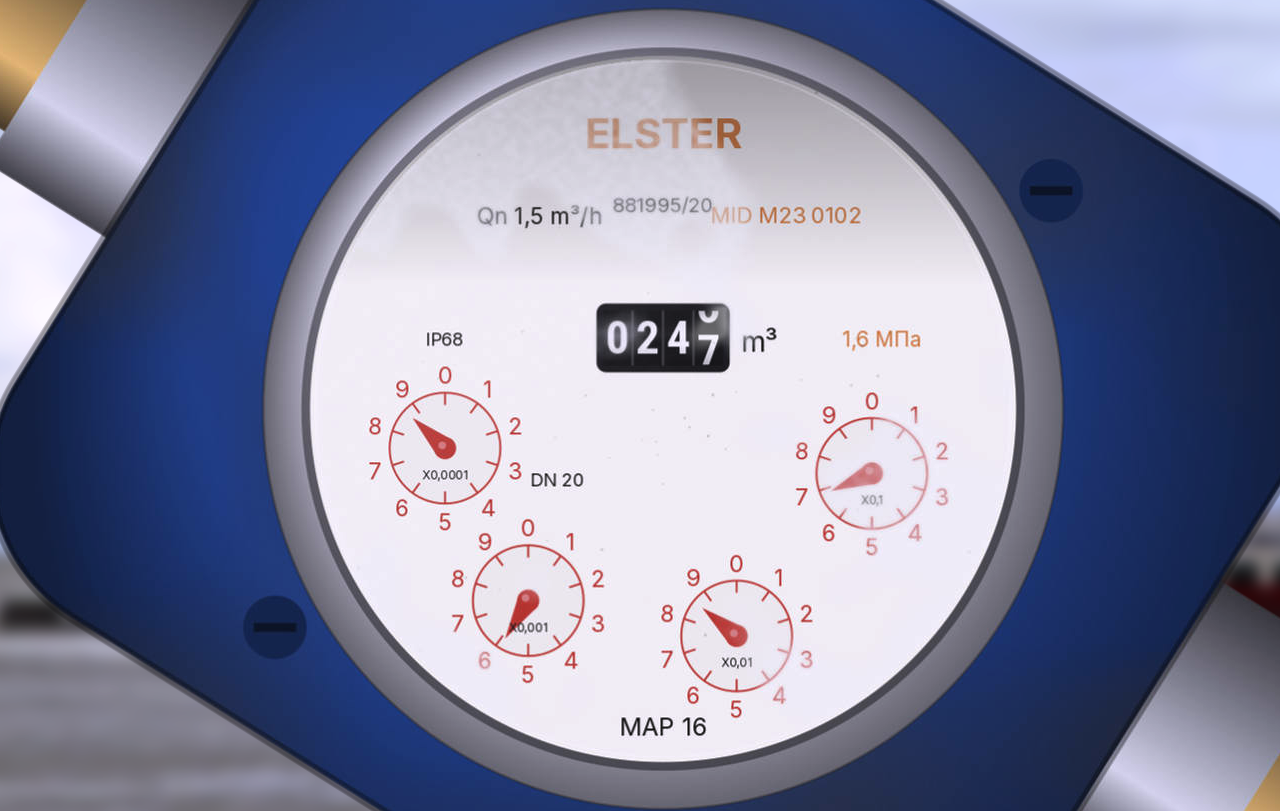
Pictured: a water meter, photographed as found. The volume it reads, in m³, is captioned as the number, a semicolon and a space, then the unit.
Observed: 246.6858; m³
